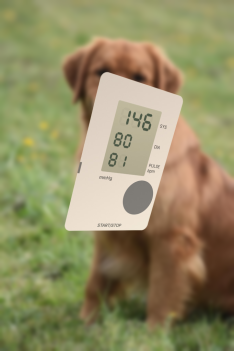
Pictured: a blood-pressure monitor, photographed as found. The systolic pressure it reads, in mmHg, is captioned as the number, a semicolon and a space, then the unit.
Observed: 146; mmHg
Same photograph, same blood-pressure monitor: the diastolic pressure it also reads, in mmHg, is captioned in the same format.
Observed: 80; mmHg
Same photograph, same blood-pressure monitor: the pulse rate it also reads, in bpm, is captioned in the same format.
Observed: 81; bpm
